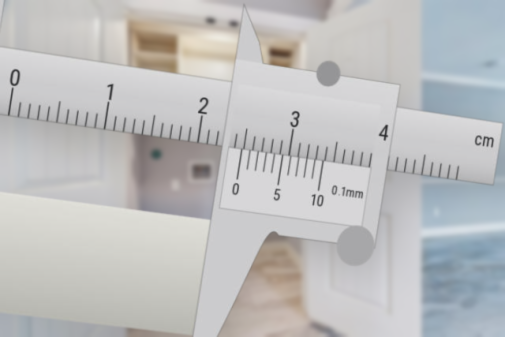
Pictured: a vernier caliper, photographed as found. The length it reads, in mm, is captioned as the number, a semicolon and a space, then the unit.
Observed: 24.8; mm
